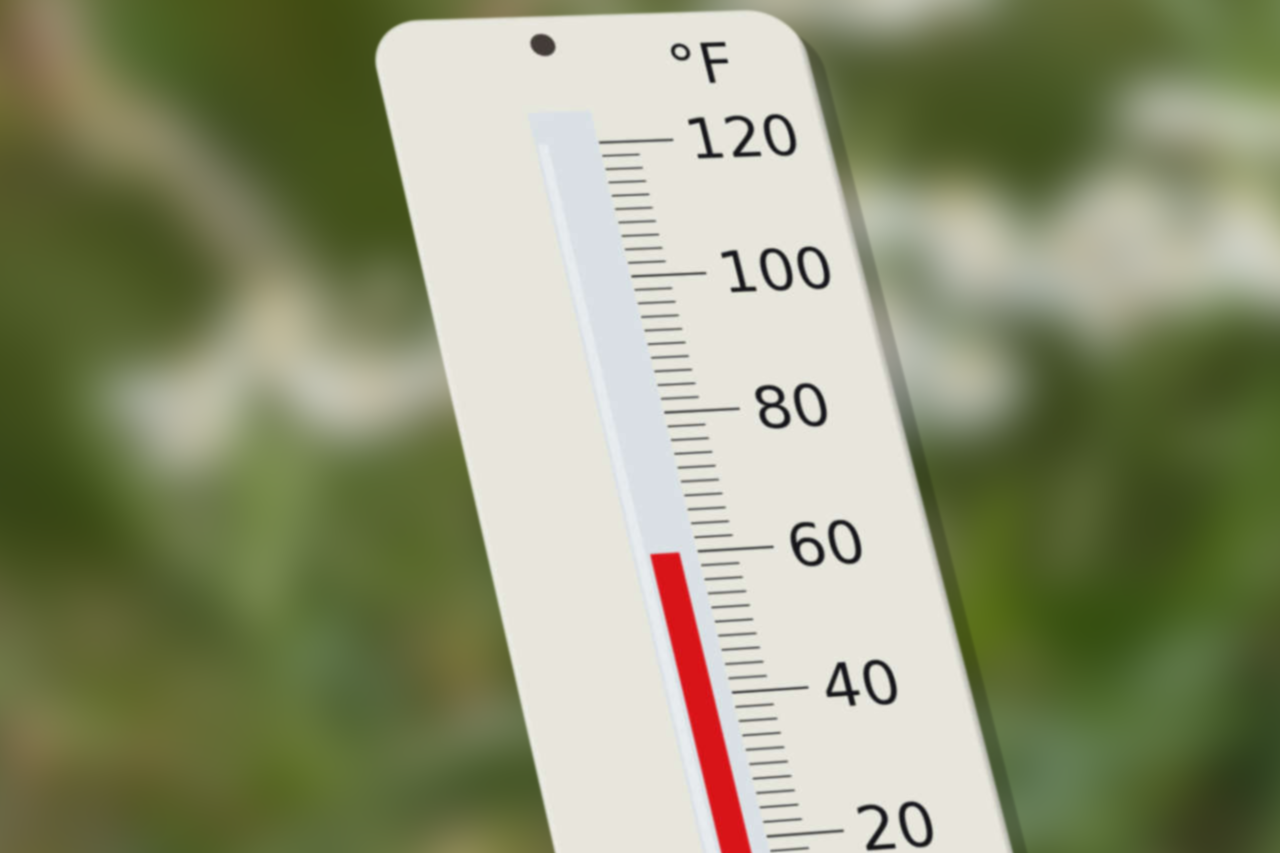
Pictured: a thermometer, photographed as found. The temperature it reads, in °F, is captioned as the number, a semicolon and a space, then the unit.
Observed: 60; °F
